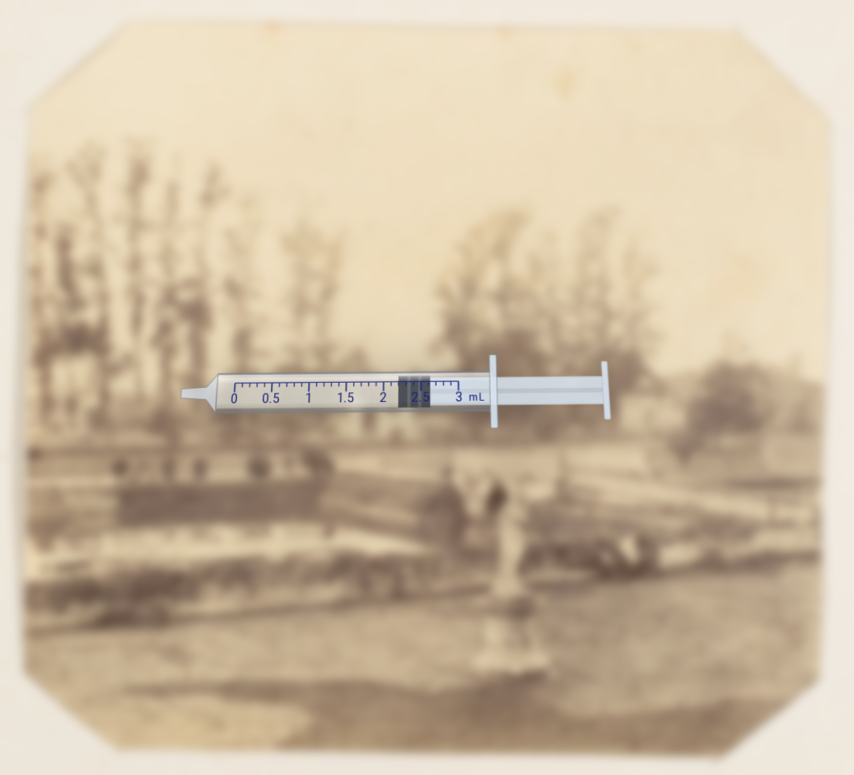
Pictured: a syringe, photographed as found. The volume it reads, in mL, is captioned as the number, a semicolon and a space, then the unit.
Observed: 2.2; mL
